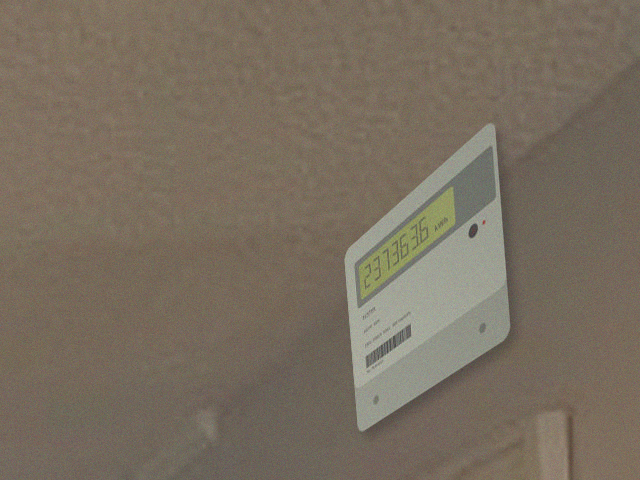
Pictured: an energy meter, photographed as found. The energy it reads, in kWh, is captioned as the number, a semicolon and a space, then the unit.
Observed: 237363.6; kWh
